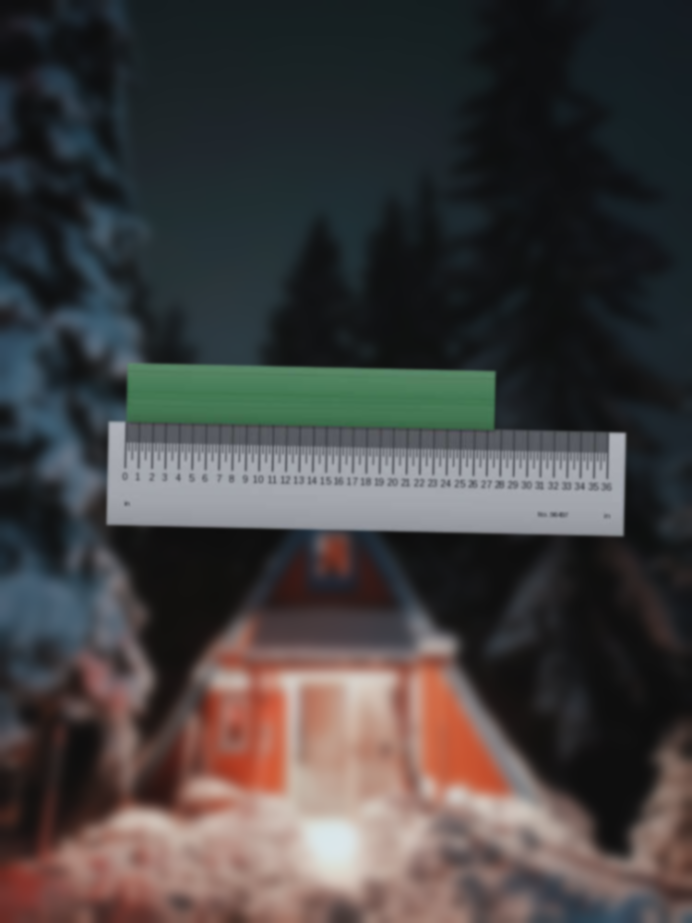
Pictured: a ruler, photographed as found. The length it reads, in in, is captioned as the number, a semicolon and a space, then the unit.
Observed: 27.5; in
